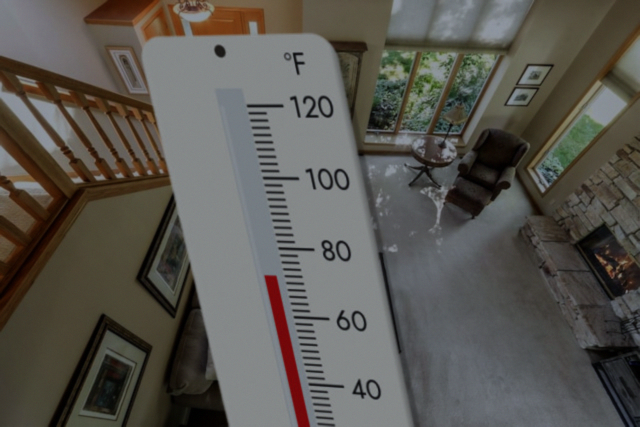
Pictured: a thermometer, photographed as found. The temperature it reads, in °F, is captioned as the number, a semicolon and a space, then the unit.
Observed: 72; °F
